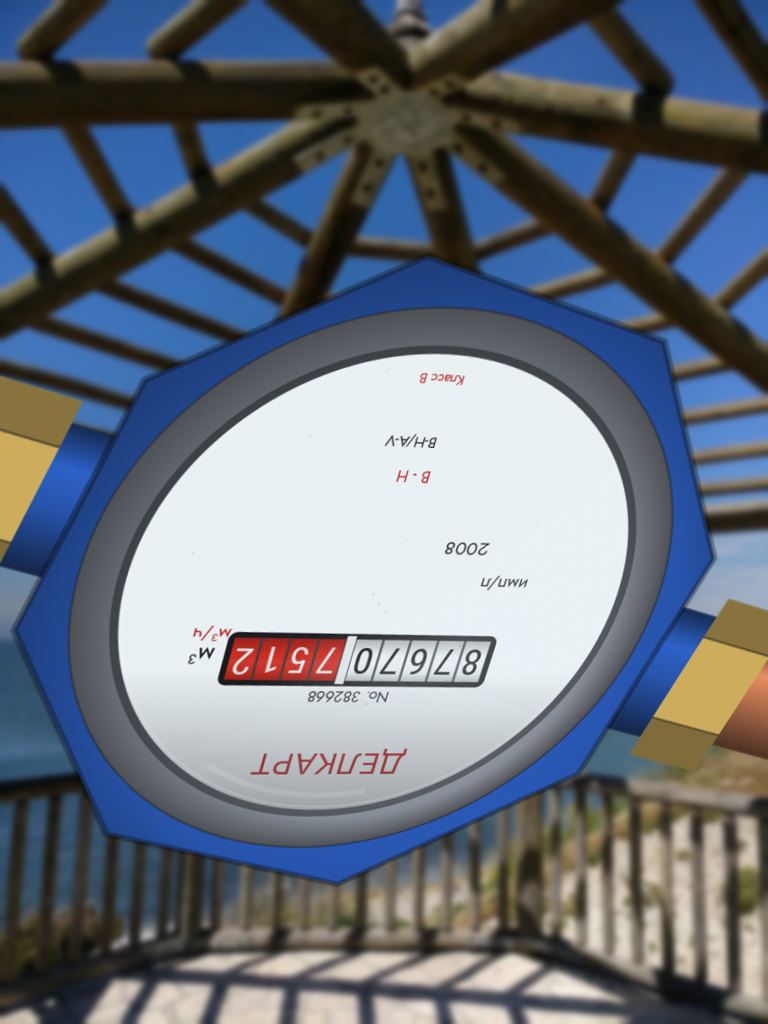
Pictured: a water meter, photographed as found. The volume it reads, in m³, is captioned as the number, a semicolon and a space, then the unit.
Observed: 87670.7512; m³
